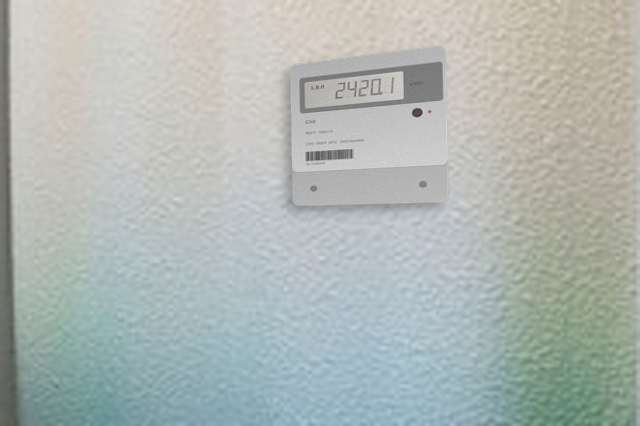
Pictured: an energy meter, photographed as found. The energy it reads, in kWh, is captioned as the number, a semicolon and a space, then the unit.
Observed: 2420.1; kWh
